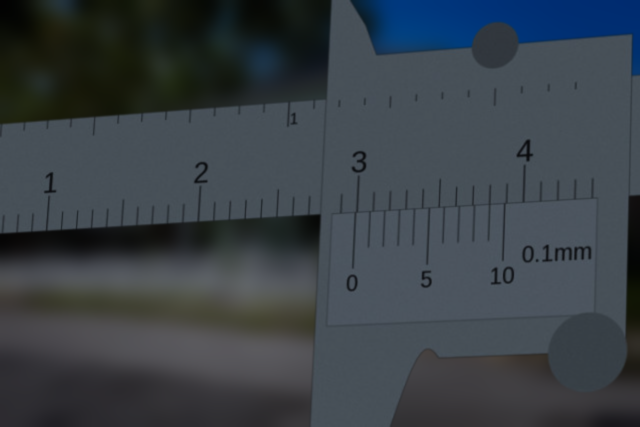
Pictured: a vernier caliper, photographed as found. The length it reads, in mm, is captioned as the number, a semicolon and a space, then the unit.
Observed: 29.9; mm
